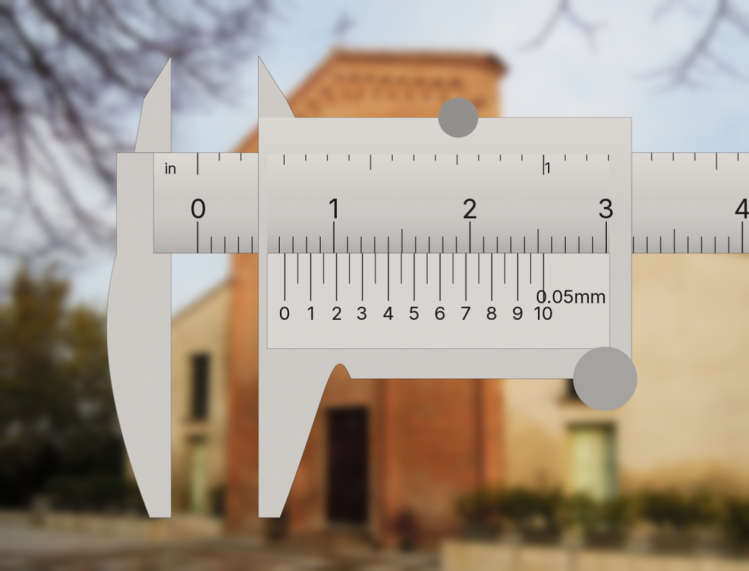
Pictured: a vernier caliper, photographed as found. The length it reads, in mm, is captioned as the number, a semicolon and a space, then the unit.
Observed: 6.4; mm
